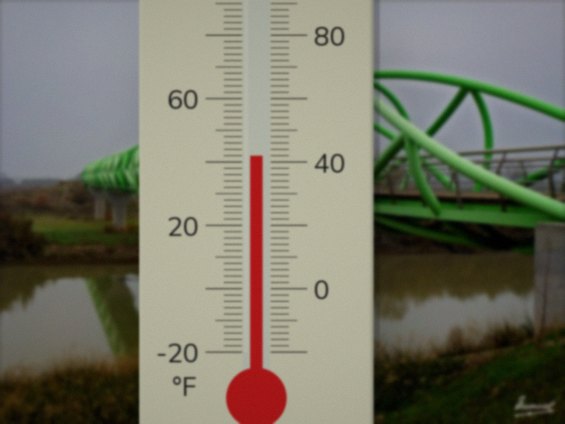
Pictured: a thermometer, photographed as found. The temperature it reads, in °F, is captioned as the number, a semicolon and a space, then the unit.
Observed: 42; °F
